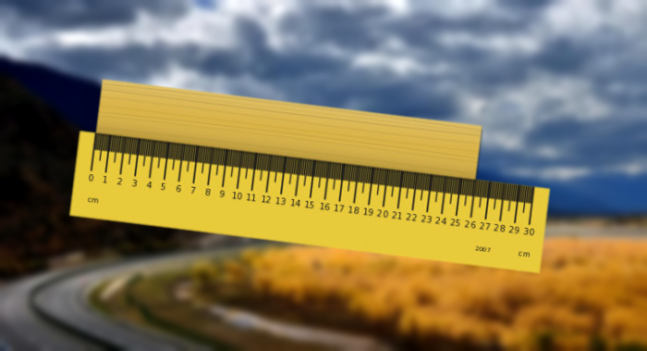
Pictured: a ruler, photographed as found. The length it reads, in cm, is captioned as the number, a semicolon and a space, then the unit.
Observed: 26; cm
